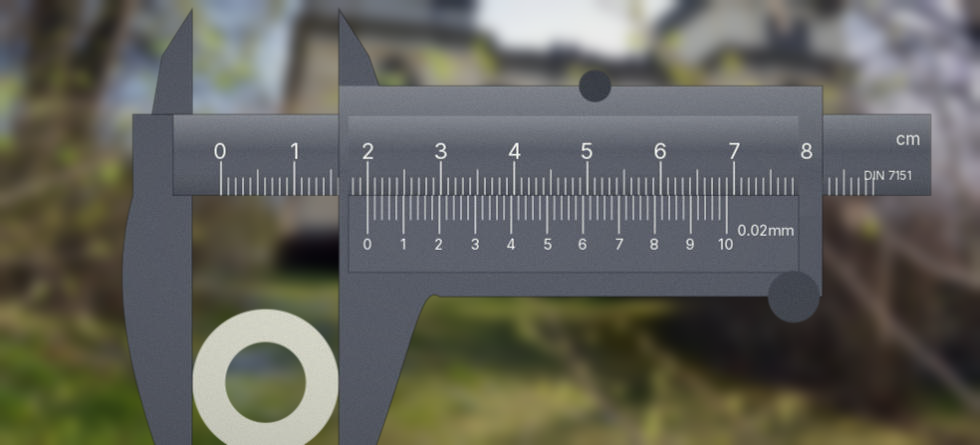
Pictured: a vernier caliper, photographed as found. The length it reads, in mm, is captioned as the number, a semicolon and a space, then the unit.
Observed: 20.0; mm
